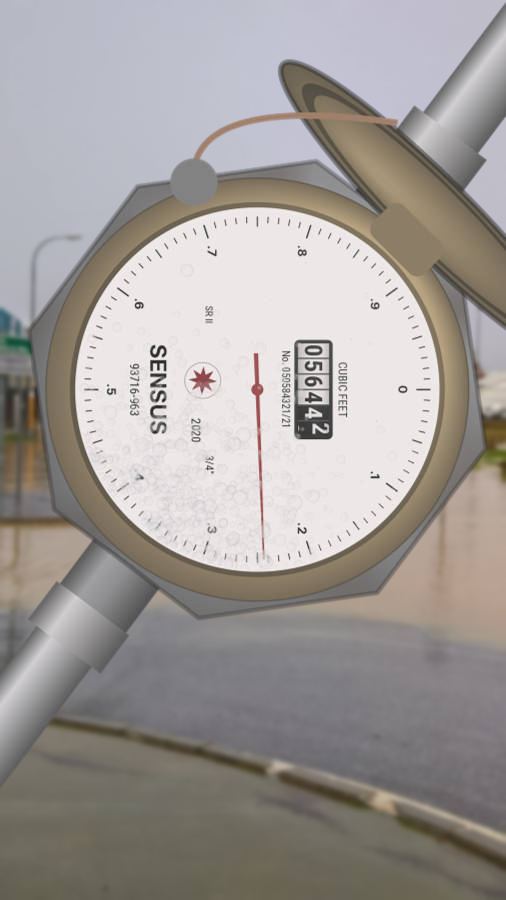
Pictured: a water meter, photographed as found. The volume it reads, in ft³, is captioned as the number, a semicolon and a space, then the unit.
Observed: 56442.24; ft³
